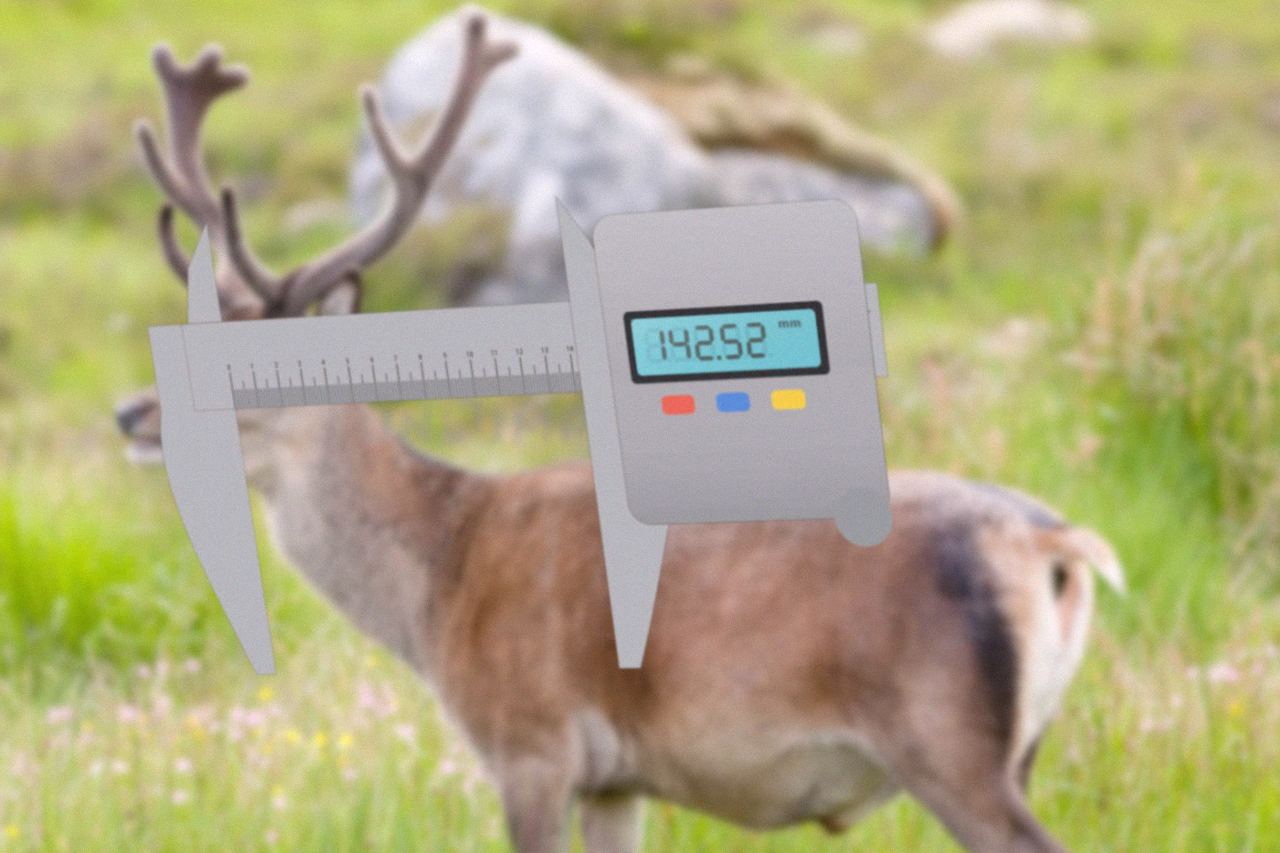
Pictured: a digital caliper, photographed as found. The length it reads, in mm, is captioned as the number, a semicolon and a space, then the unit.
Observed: 142.52; mm
